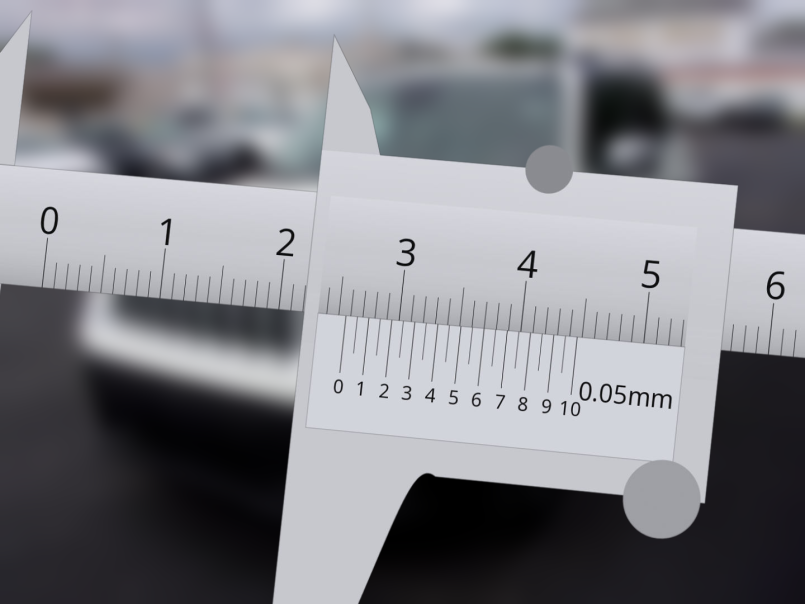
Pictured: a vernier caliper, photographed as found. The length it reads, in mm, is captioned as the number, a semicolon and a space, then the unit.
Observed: 25.6; mm
